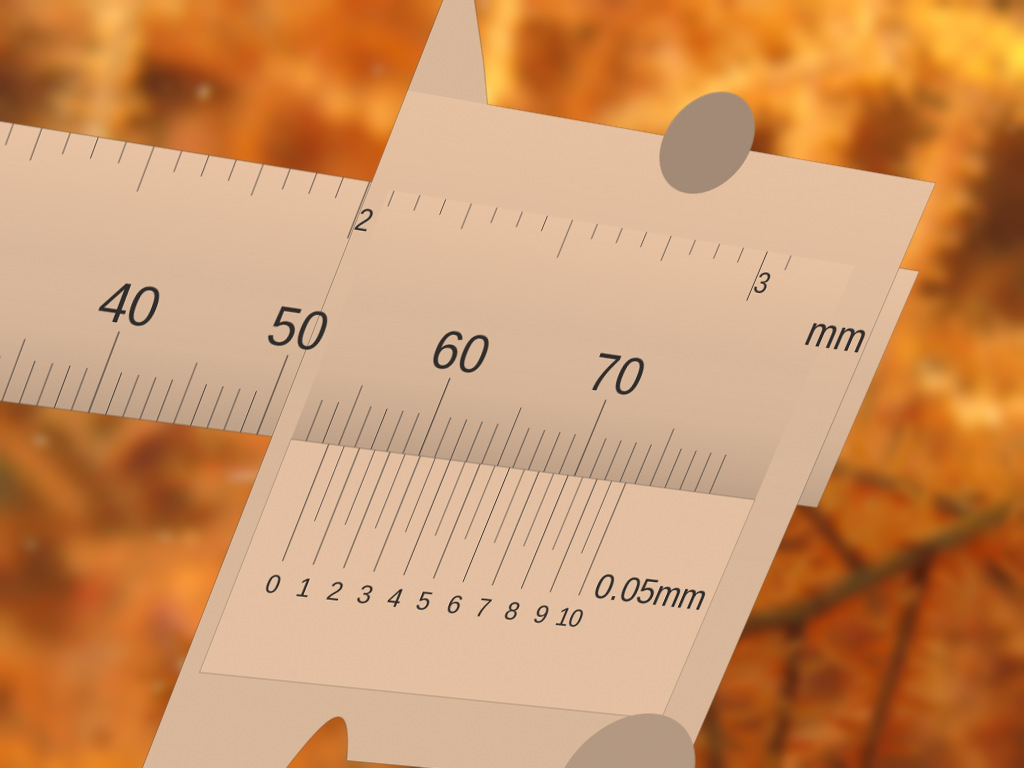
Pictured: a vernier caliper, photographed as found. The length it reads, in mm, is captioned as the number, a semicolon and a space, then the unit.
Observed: 54.4; mm
